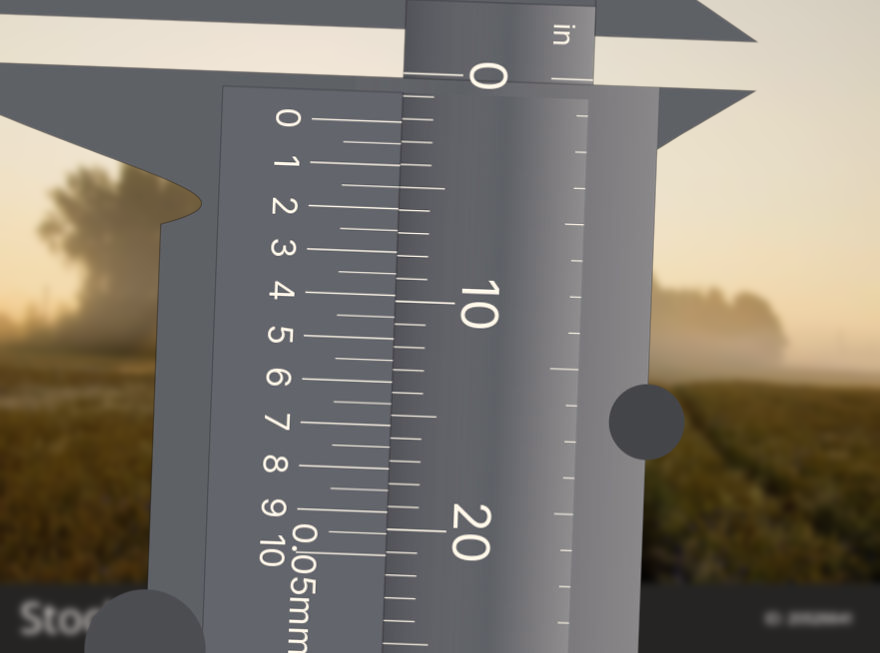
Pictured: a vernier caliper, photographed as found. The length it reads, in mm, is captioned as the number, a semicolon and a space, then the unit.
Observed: 2.15; mm
